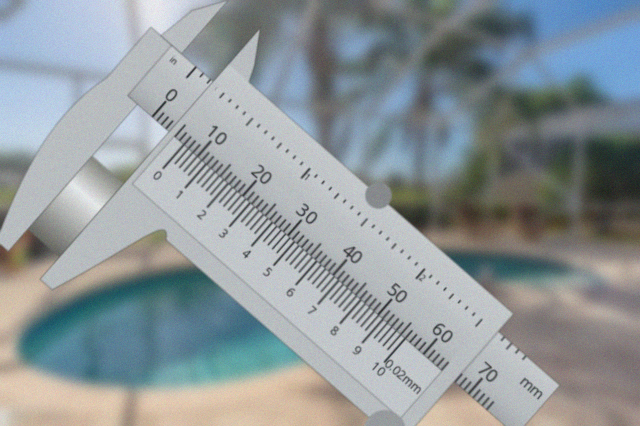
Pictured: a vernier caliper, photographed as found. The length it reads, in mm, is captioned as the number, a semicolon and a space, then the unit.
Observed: 7.0; mm
